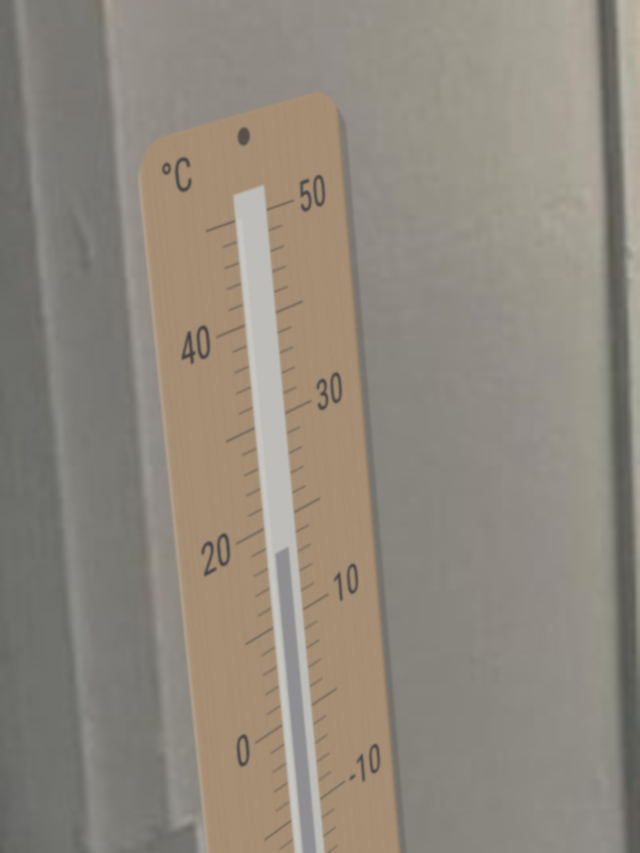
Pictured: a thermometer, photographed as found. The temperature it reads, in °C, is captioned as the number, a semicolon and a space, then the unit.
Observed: 17; °C
